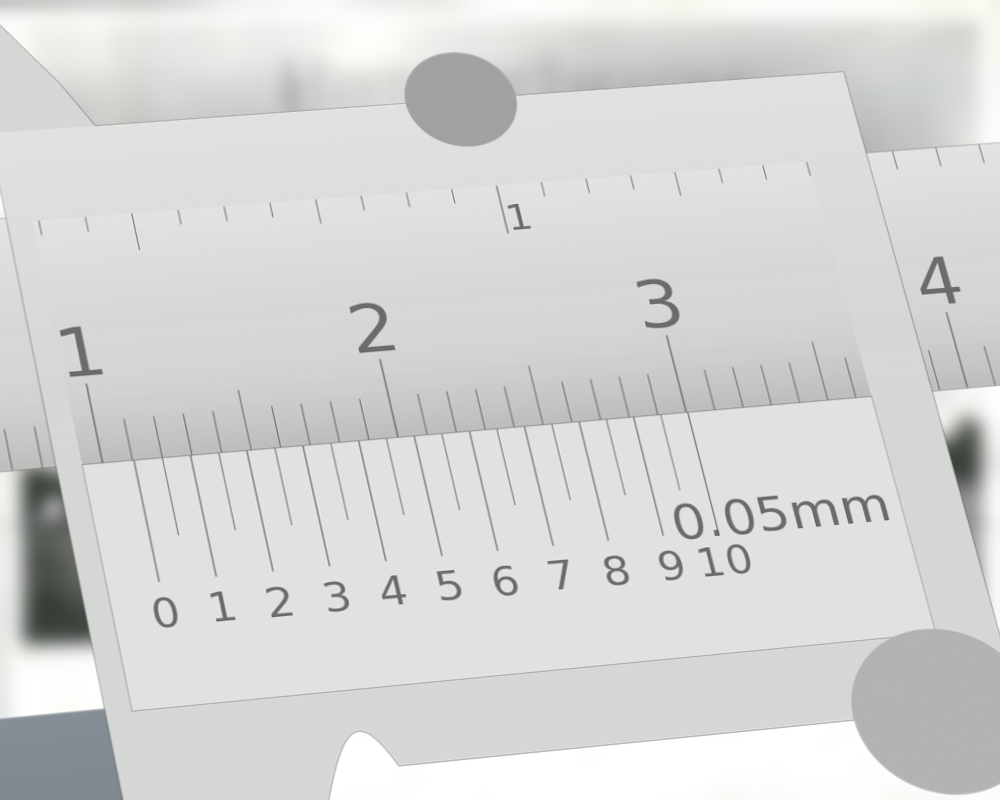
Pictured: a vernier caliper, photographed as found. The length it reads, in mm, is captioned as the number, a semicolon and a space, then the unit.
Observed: 11.05; mm
